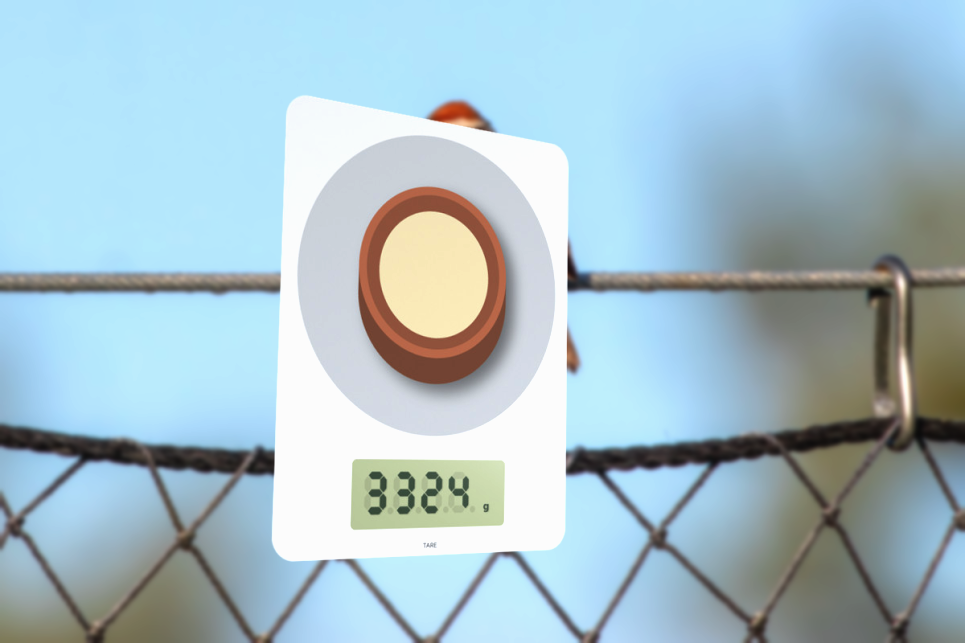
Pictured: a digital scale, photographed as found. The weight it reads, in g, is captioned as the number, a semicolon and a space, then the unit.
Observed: 3324; g
